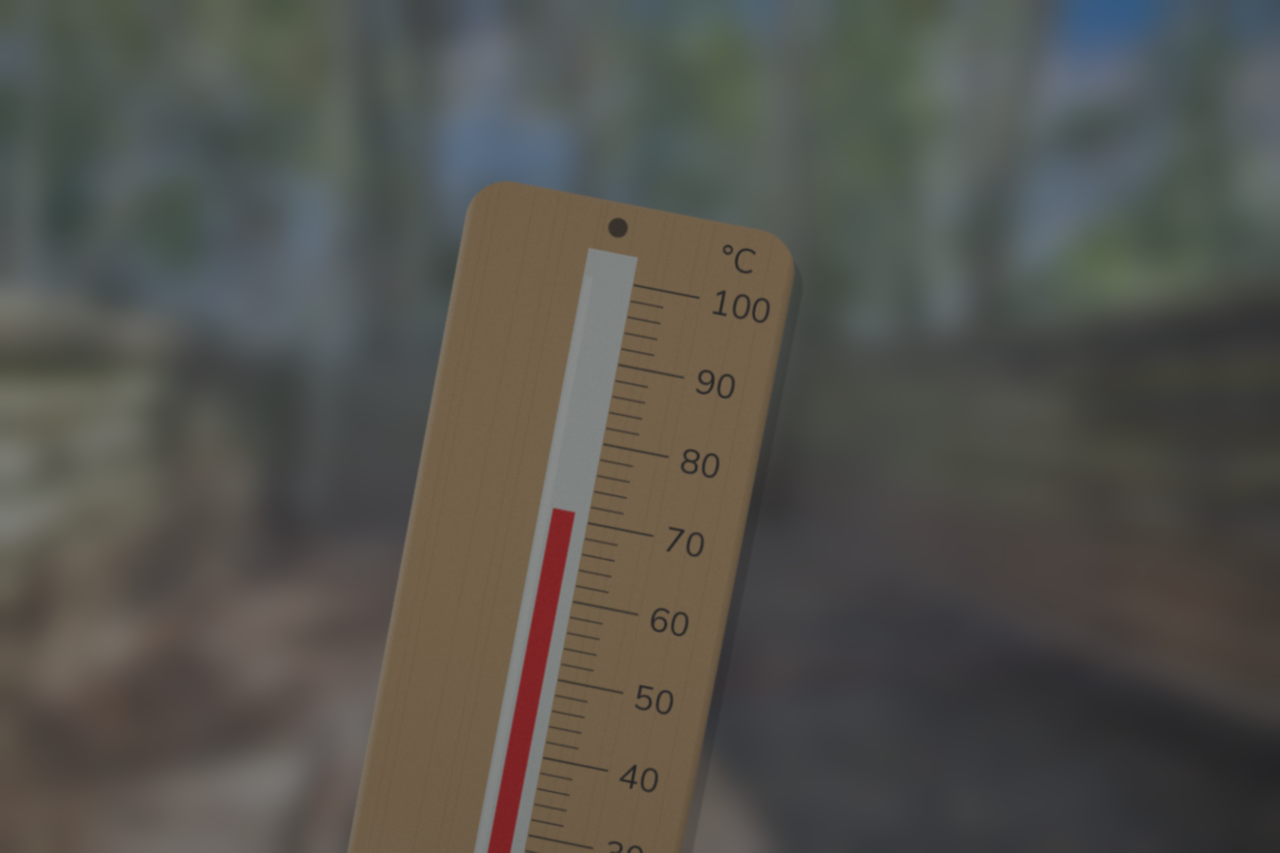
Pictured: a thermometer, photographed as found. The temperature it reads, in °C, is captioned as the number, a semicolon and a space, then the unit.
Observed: 71; °C
